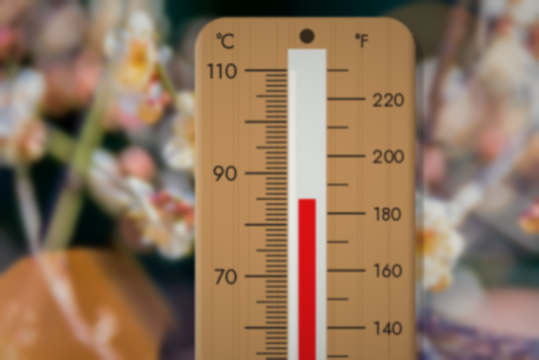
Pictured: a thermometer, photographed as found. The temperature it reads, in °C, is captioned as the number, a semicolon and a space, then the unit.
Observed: 85; °C
